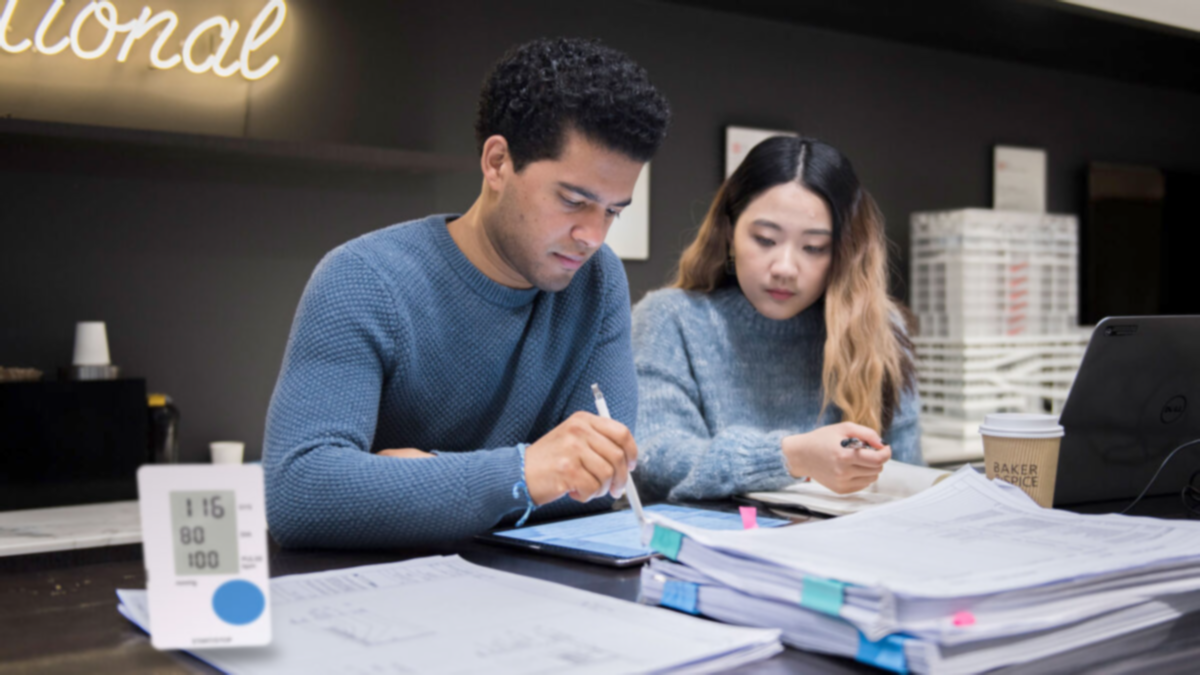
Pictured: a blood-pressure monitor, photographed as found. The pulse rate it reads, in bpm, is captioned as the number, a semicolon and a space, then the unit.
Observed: 100; bpm
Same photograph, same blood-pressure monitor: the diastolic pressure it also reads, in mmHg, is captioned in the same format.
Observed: 80; mmHg
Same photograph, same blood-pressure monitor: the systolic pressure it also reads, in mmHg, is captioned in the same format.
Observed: 116; mmHg
